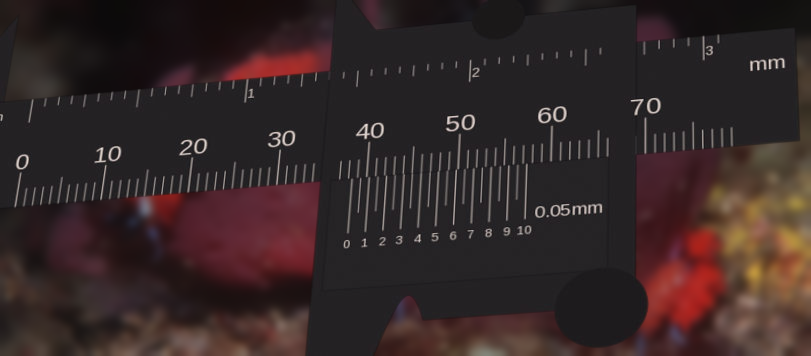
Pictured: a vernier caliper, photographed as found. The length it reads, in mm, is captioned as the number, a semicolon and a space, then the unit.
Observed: 38.4; mm
